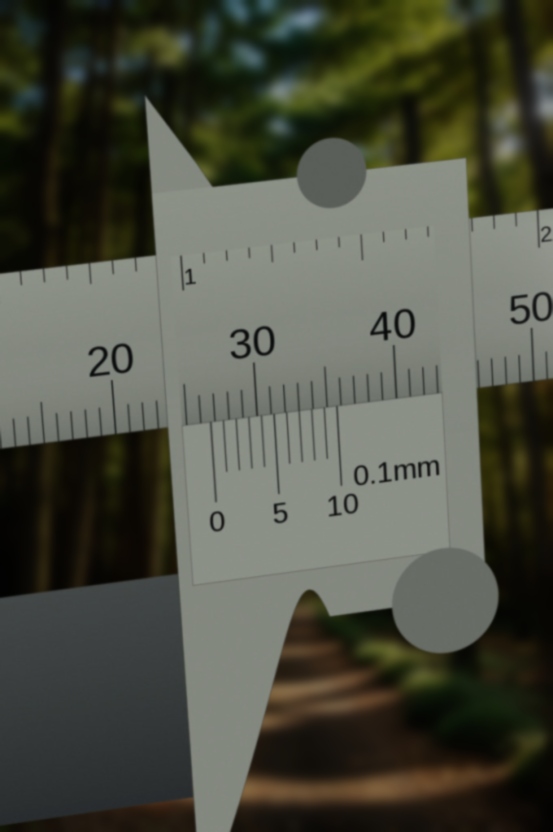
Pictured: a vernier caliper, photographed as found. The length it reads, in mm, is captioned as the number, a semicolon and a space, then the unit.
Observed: 26.7; mm
